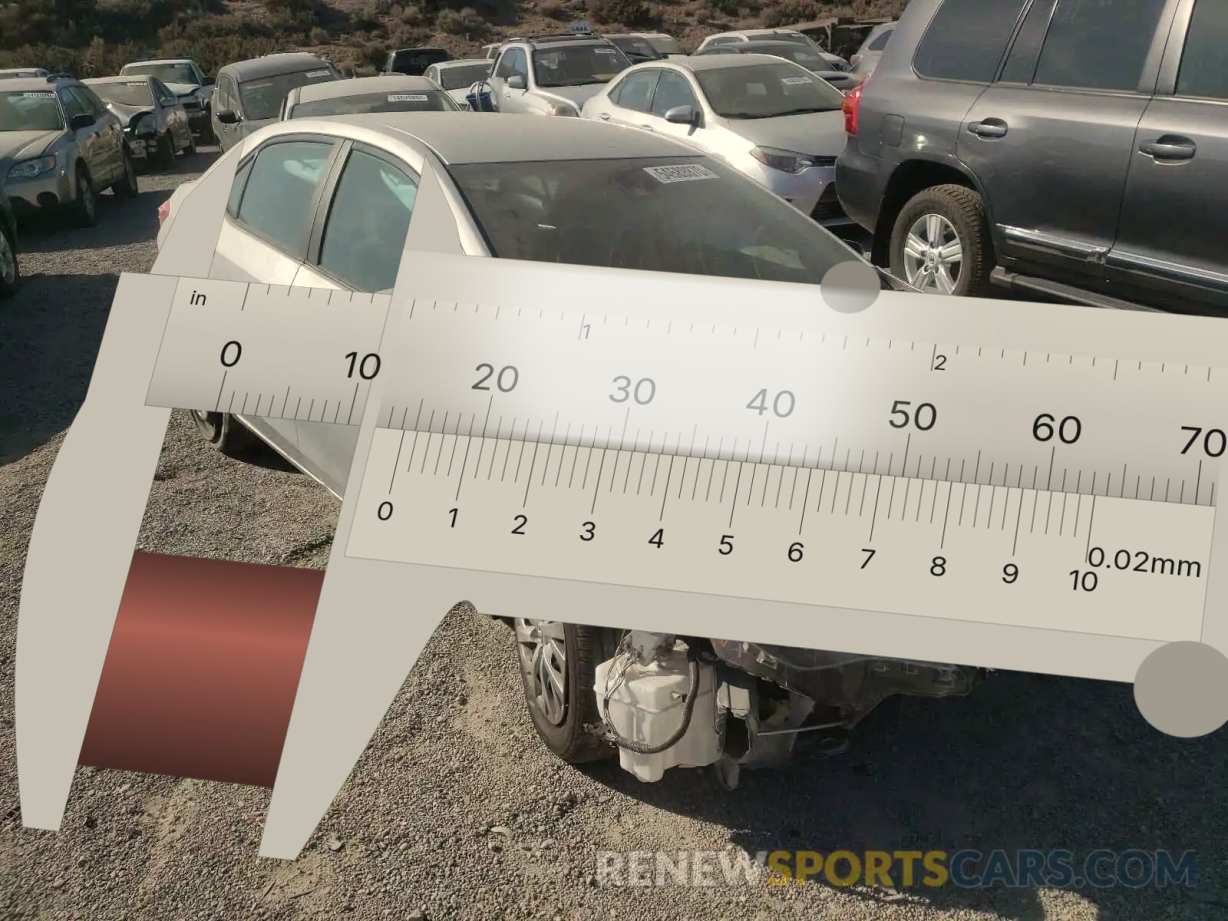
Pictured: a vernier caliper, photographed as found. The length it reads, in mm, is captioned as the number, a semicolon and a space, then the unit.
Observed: 14.2; mm
